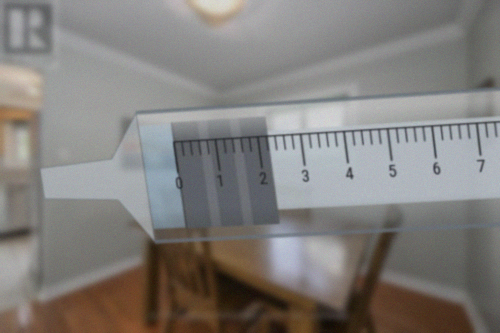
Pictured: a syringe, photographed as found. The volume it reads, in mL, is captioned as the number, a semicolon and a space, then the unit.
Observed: 0; mL
